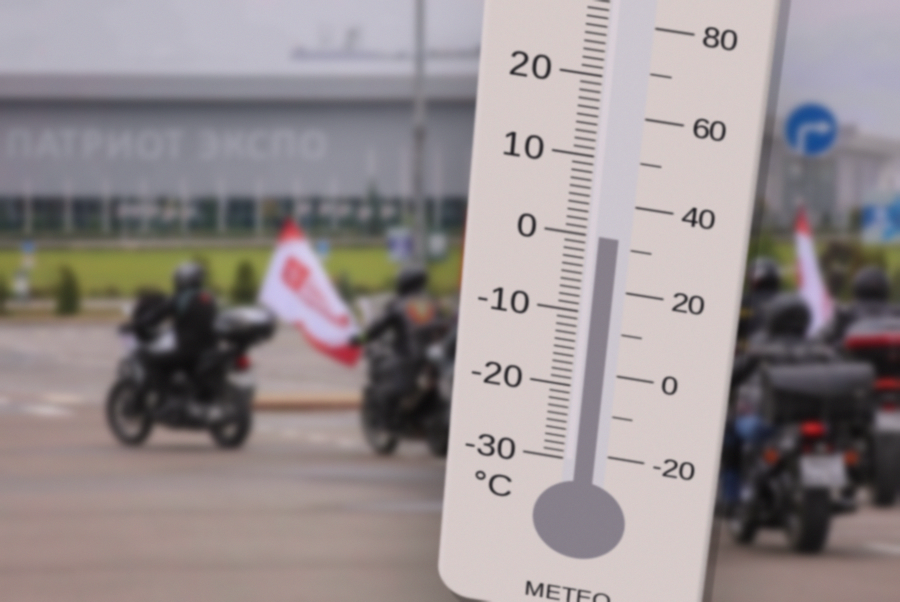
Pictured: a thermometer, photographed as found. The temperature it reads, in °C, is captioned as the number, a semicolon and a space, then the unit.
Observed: 0; °C
